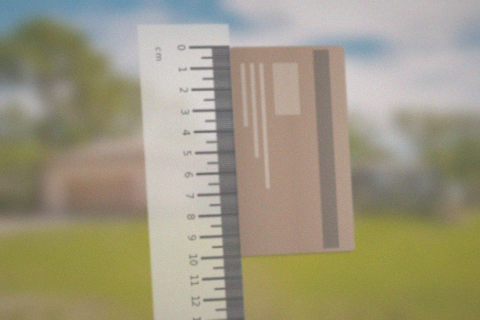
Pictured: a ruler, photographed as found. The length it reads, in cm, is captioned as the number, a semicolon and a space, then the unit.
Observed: 10; cm
